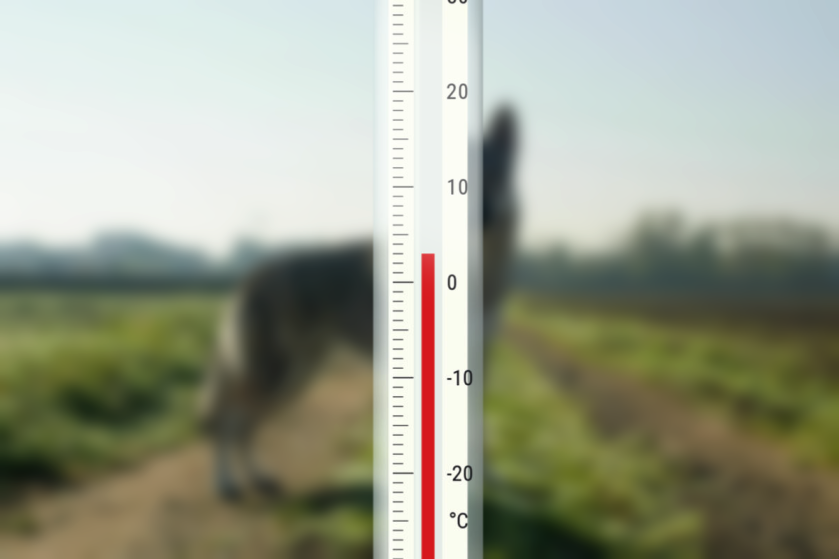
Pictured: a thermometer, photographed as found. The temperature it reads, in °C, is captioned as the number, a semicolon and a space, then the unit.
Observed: 3; °C
